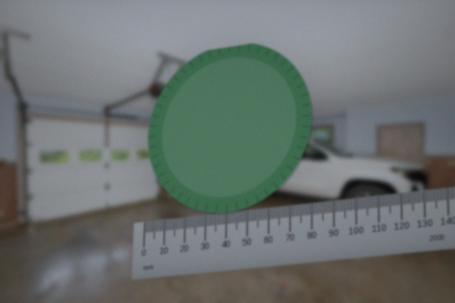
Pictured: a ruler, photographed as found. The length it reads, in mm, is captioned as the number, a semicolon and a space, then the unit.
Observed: 80; mm
